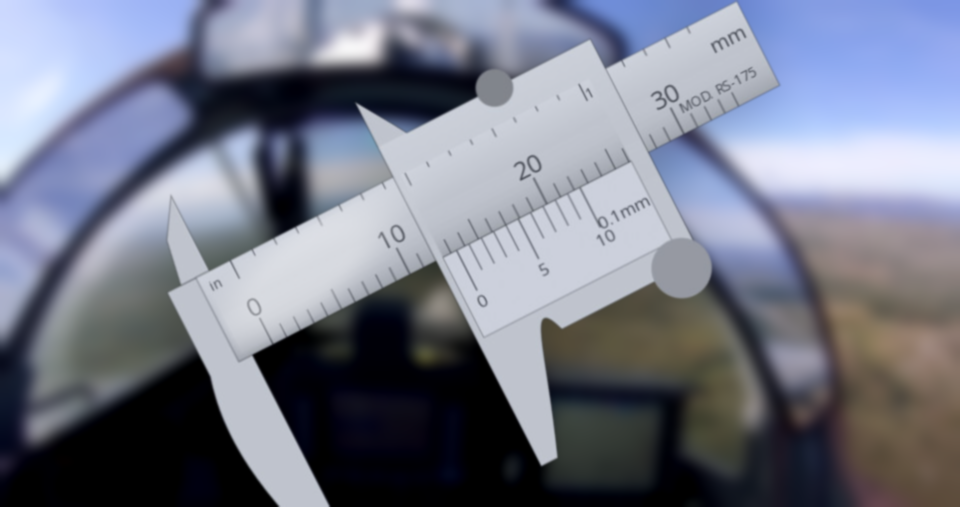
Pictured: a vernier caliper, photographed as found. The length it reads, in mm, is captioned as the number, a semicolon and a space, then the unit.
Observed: 13.4; mm
